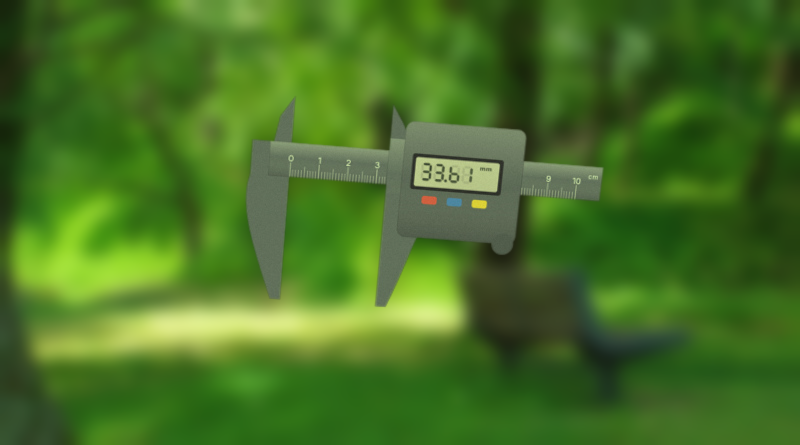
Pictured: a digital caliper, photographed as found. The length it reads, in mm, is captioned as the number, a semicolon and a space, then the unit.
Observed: 33.61; mm
